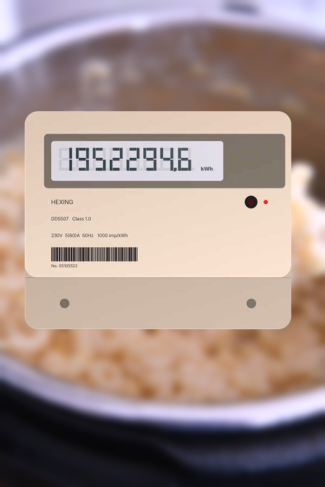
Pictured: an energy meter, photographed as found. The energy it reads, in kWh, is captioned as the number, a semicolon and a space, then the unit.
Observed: 1952294.6; kWh
